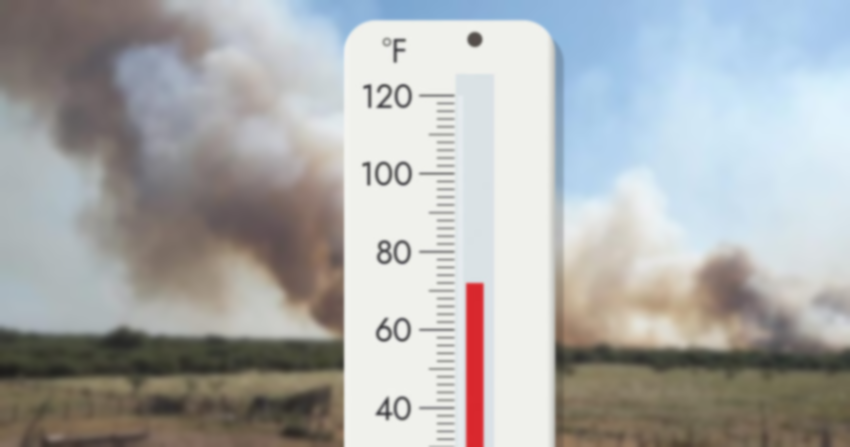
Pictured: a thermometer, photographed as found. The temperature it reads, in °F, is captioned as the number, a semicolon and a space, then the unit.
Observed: 72; °F
